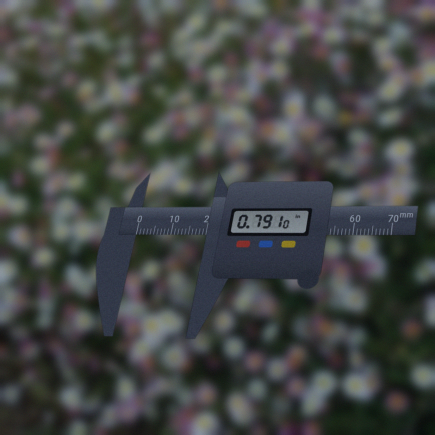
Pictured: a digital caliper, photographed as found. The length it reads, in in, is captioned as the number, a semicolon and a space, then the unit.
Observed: 0.7910; in
